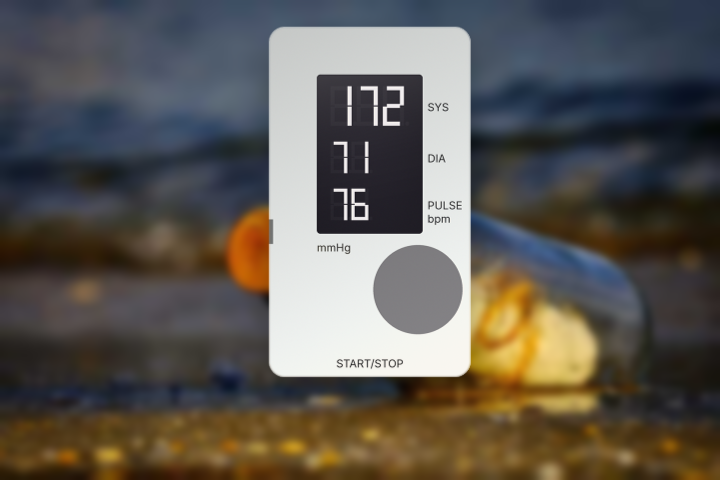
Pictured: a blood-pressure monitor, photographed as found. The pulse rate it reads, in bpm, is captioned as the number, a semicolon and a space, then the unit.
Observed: 76; bpm
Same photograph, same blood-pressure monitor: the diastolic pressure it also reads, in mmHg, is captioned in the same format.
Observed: 71; mmHg
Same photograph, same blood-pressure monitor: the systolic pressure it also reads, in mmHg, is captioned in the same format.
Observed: 172; mmHg
